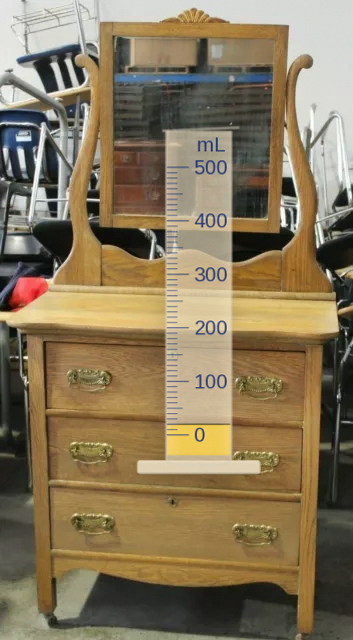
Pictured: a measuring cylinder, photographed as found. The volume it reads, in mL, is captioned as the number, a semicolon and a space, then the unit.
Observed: 20; mL
